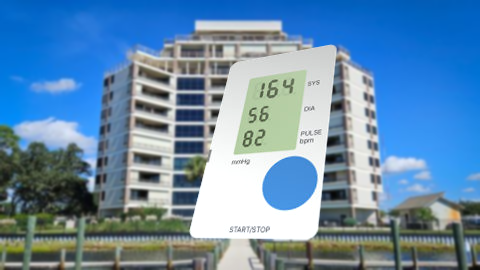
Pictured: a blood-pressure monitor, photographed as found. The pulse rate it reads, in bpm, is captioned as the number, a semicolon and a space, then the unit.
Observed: 82; bpm
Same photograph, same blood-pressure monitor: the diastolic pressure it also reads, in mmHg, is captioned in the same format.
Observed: 56; mmHg
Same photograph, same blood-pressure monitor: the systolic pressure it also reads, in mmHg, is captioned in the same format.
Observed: 164; mmHg
